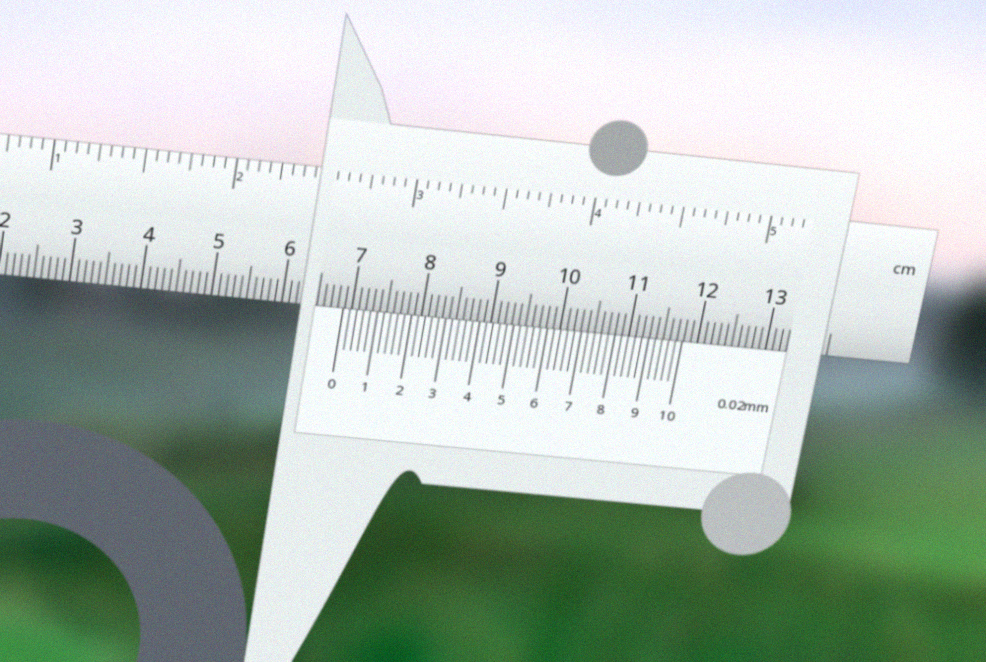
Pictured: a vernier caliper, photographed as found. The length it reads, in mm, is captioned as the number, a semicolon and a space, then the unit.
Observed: 68.8; mm
